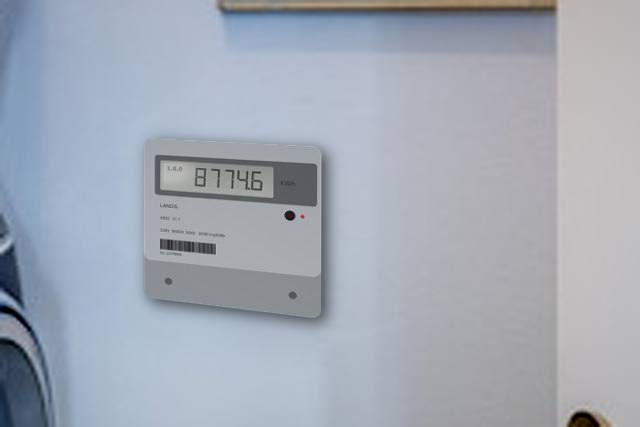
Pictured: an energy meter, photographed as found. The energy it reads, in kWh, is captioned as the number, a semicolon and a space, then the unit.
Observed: 8774.6; kWh
